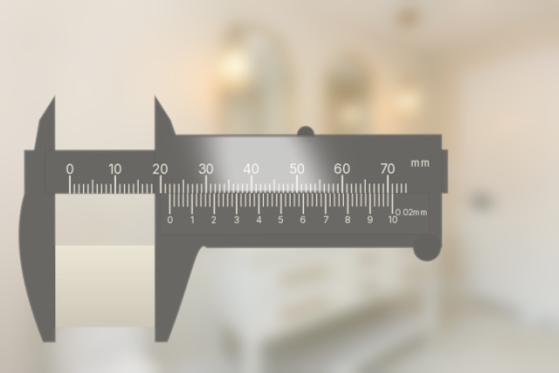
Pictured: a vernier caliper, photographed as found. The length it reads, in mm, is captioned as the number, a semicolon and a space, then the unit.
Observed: 22.0; mm
